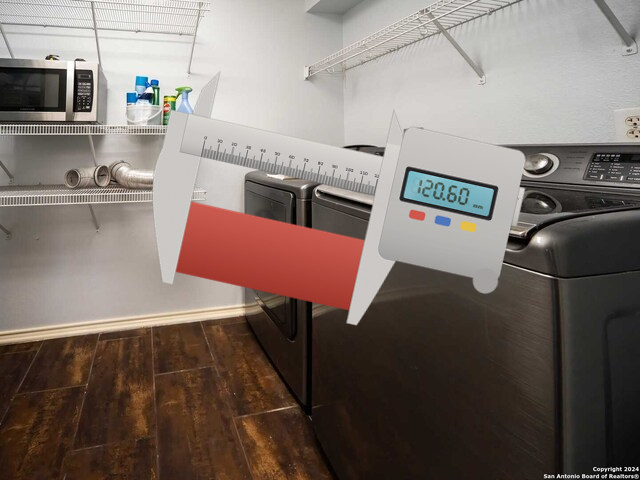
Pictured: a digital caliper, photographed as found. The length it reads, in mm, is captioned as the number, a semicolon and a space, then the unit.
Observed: 120.60; mm
